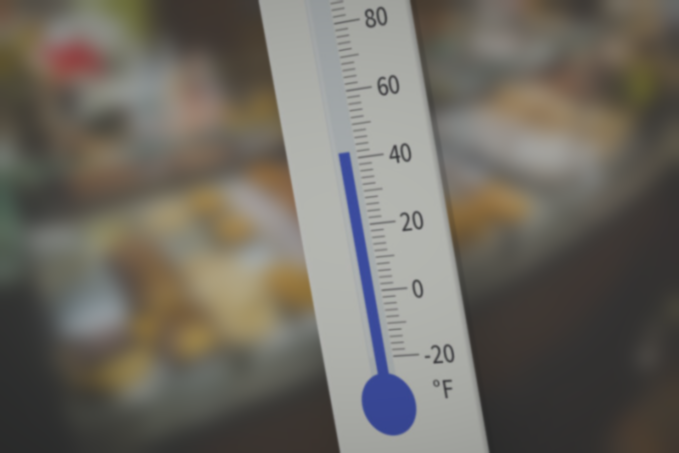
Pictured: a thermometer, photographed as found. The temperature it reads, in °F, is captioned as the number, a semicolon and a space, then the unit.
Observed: 42; °F
